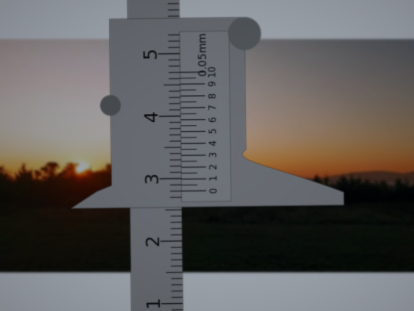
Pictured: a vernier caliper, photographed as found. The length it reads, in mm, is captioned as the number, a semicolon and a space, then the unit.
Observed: 28.0; mm
